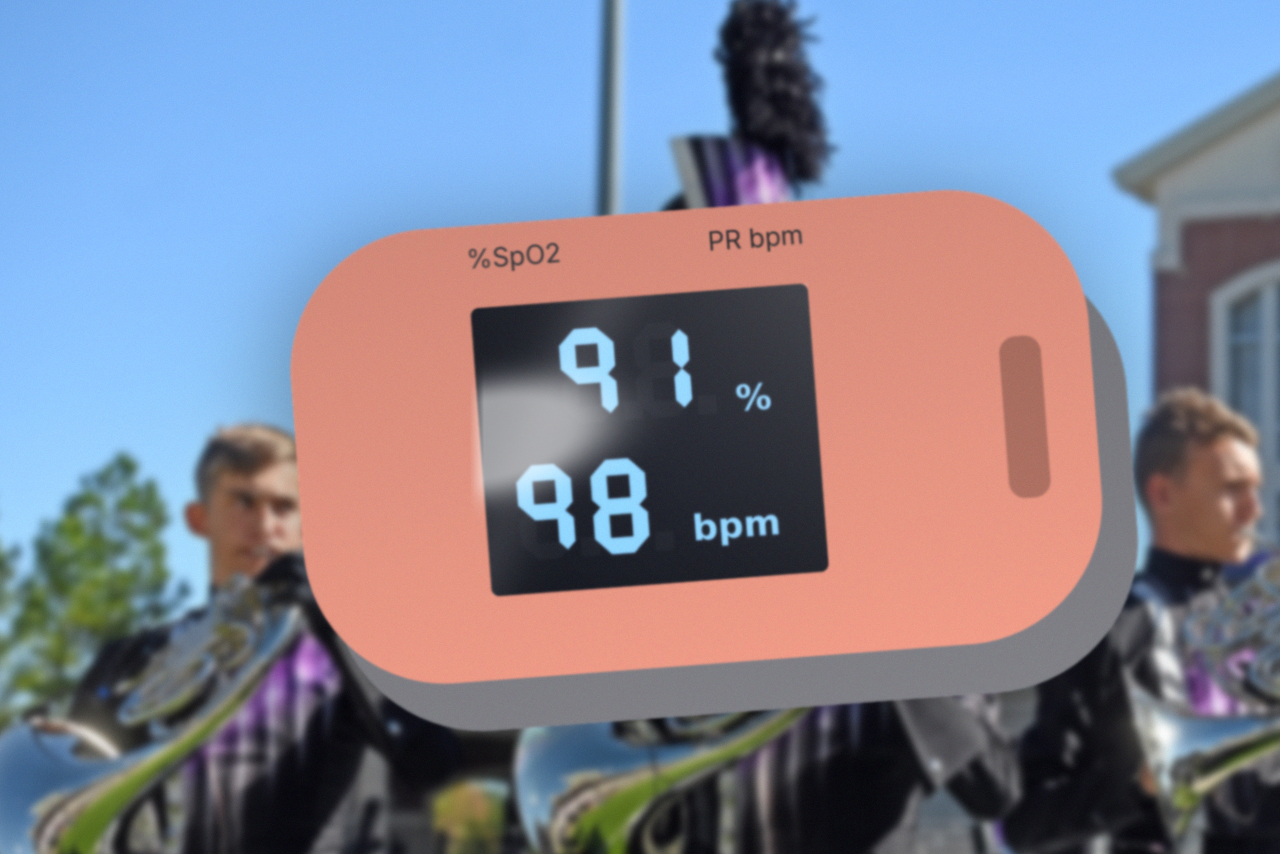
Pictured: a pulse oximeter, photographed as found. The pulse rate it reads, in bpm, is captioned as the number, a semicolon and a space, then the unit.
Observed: 98; bpm
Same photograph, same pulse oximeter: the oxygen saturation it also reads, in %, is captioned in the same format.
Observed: 91; %
